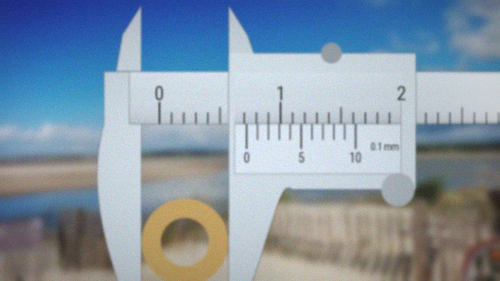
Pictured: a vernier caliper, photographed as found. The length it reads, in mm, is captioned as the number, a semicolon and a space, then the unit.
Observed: 7.2; mm
